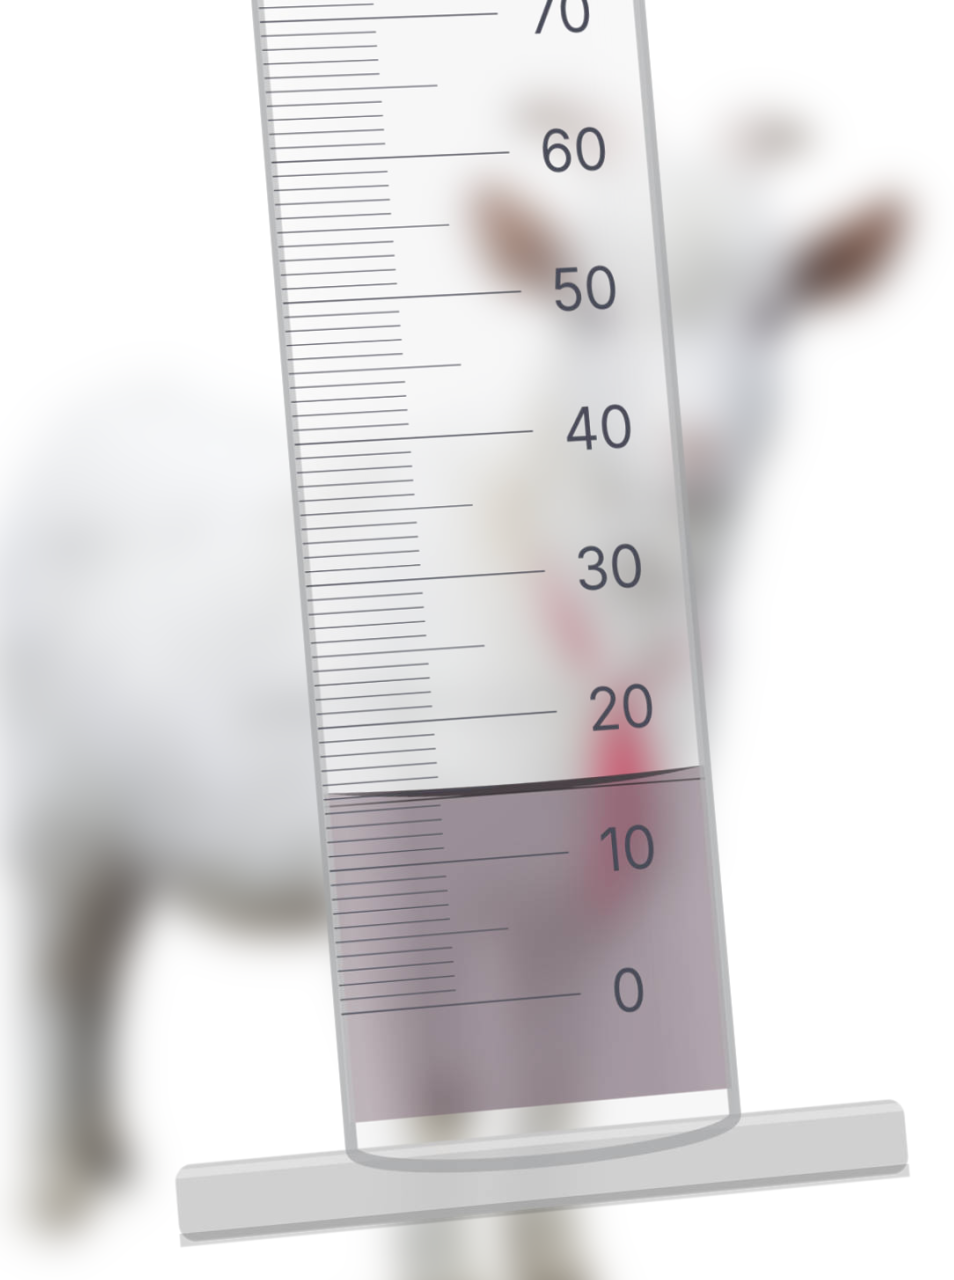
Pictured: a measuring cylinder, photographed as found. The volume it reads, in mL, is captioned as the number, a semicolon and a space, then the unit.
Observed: 14.5; mL
